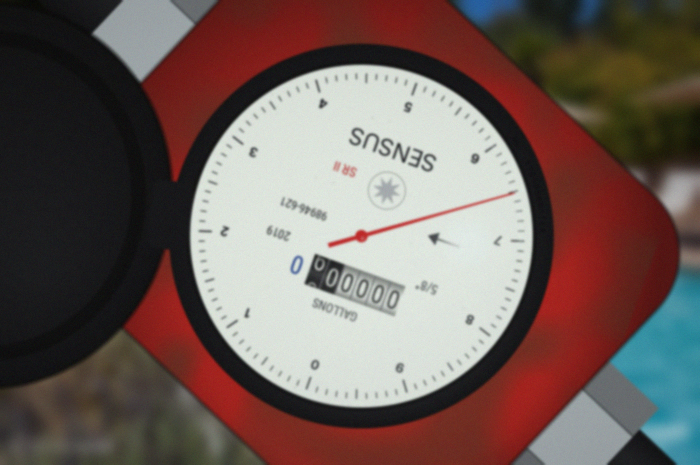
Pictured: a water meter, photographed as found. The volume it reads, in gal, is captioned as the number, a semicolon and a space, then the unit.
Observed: 86.5; gal
